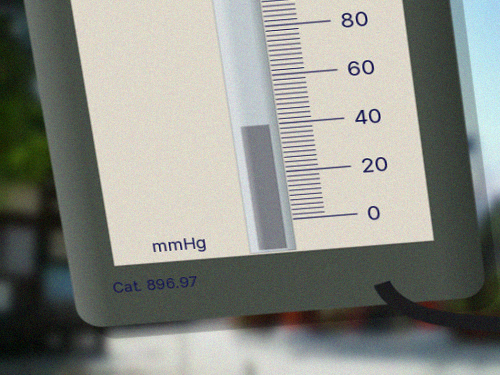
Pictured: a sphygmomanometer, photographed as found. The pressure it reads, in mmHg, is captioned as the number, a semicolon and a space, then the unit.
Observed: 40; mmHg
